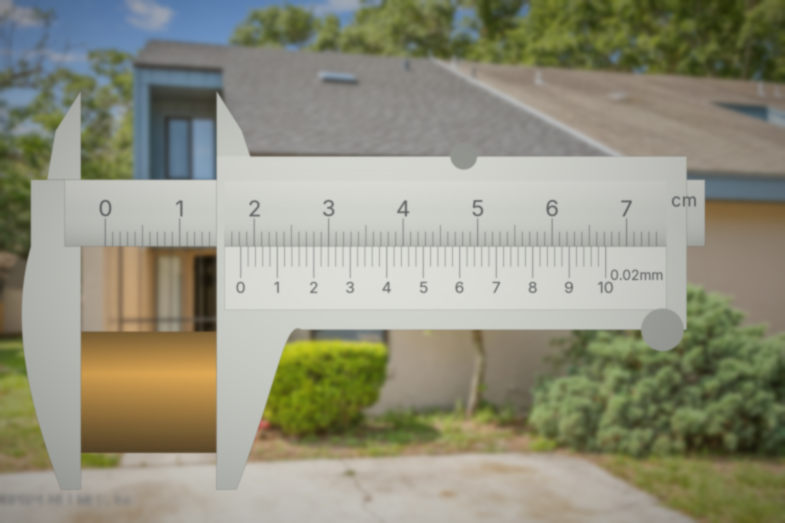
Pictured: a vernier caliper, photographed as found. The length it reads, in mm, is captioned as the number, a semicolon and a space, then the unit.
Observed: 18.2; mm
